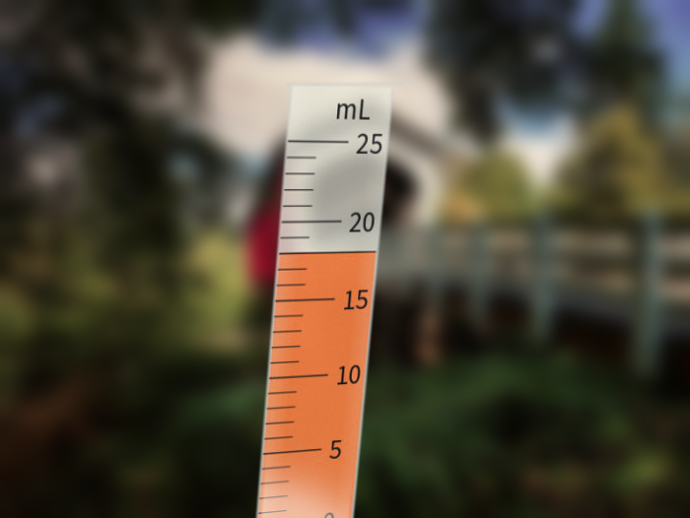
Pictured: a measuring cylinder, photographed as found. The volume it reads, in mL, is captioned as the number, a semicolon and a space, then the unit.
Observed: 18; mL
